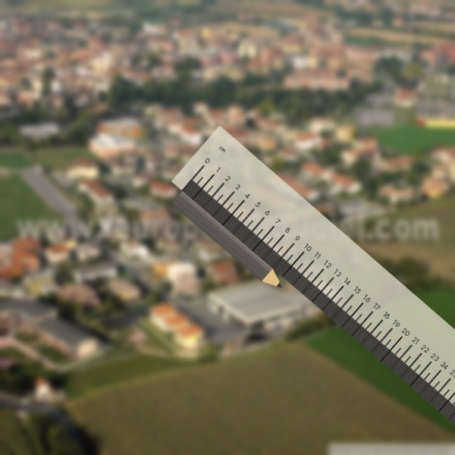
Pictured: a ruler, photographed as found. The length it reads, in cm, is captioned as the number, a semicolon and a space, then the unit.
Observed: 10.5; cm
